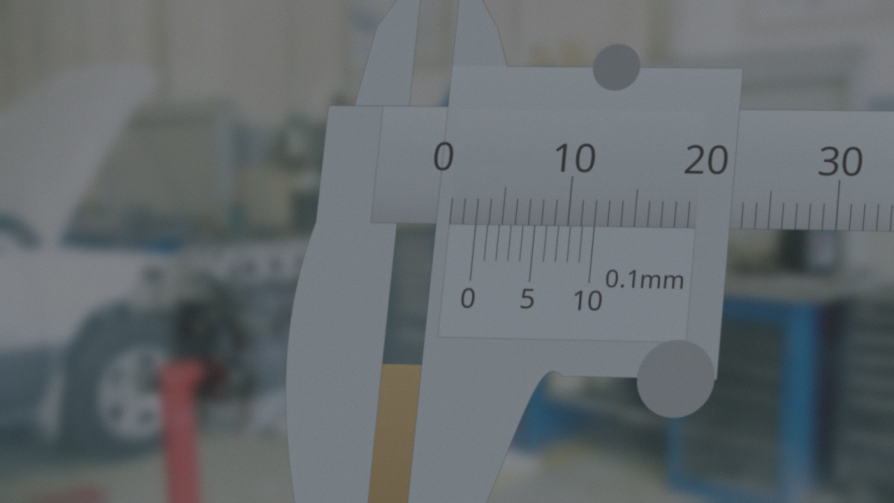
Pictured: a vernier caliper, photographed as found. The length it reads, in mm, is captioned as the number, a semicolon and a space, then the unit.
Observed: 3.0; mm
